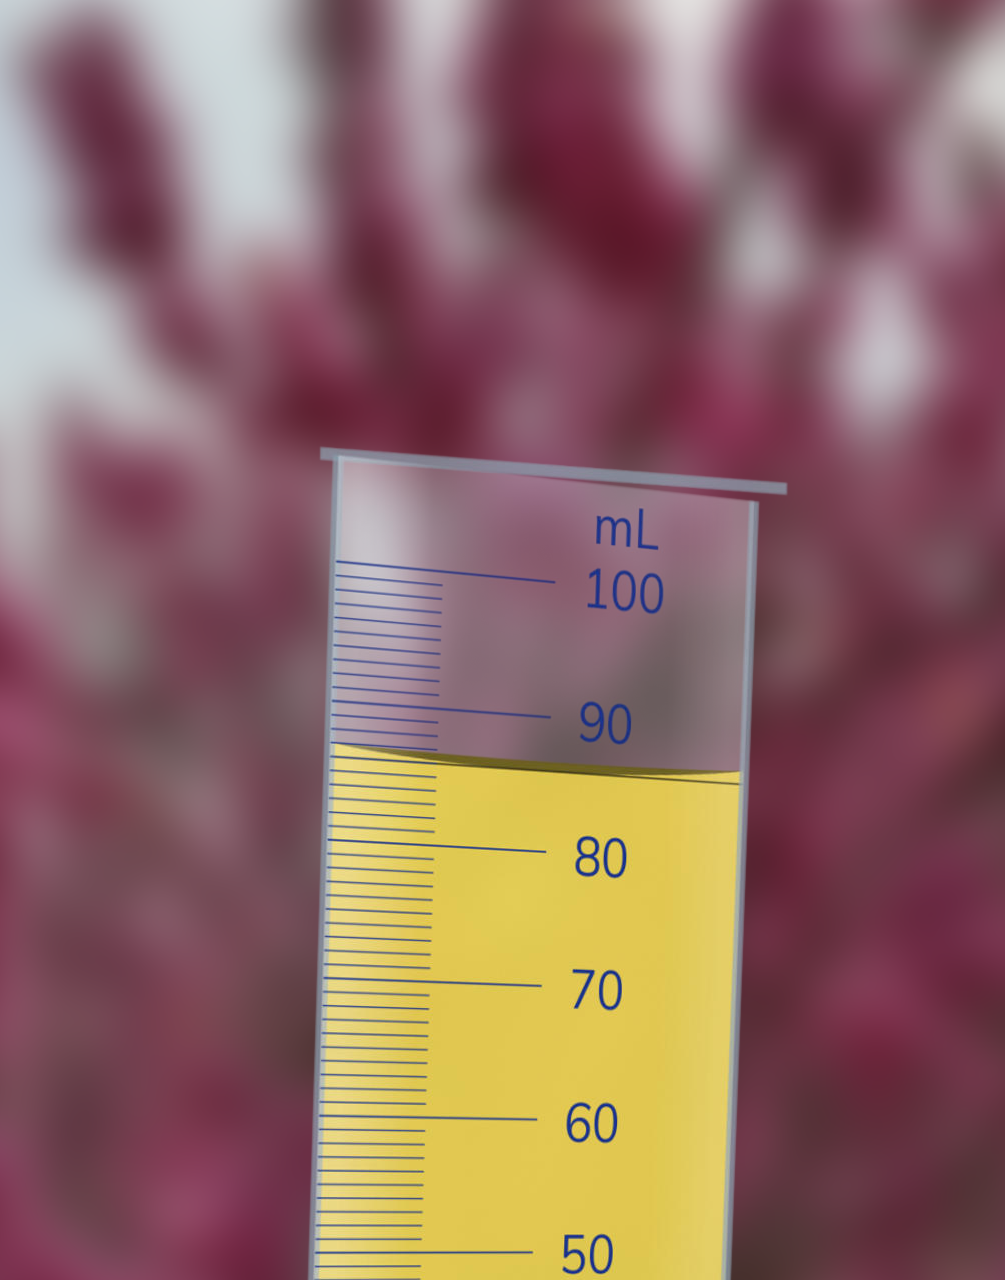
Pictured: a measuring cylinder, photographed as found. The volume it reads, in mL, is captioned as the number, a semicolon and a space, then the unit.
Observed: 86; mL
